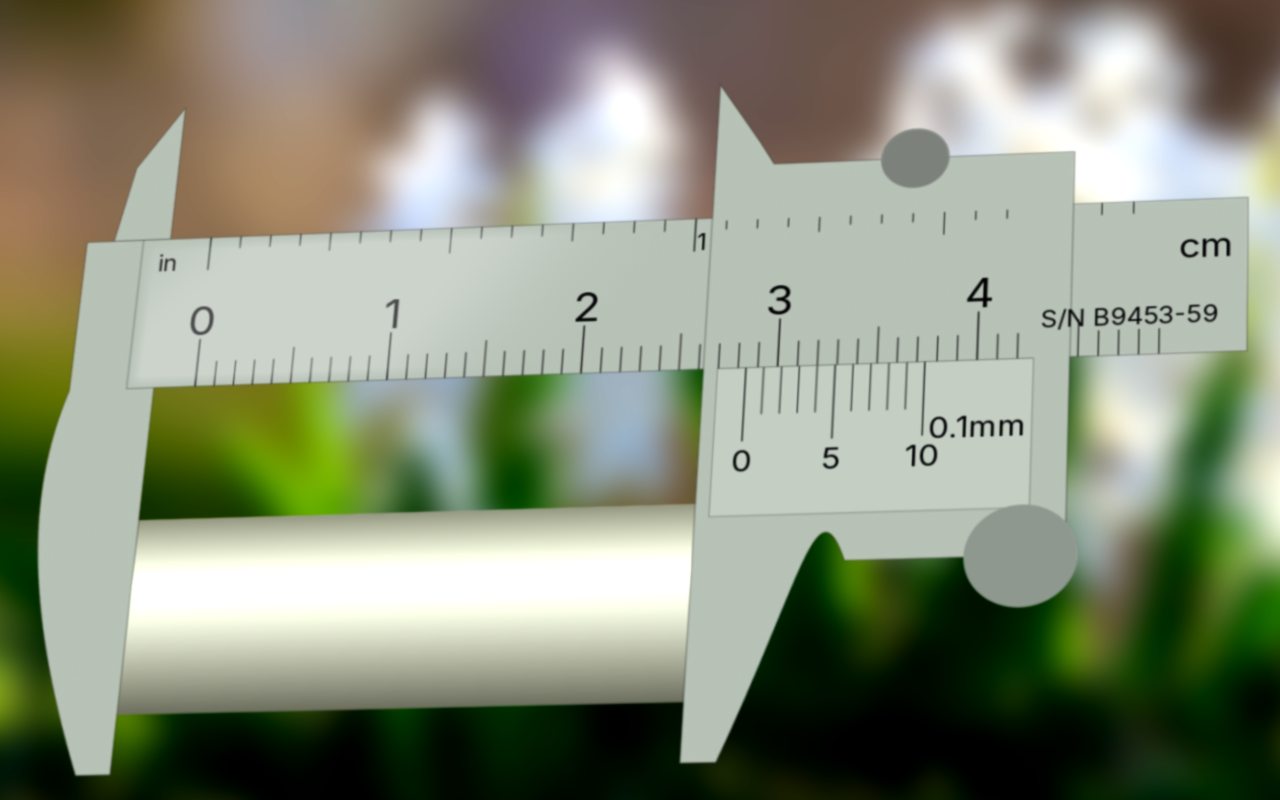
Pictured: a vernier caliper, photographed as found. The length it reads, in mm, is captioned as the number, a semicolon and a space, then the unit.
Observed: 28.4; mm
